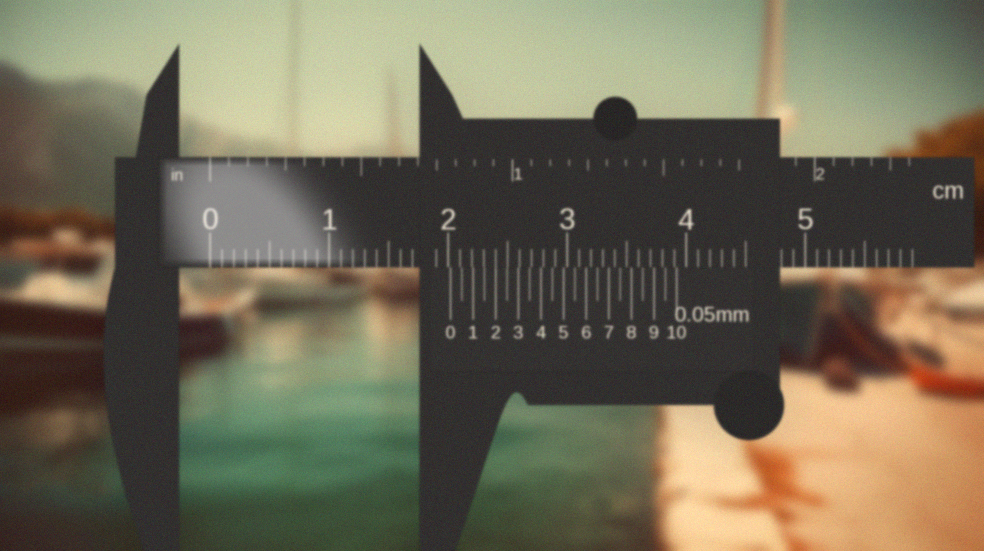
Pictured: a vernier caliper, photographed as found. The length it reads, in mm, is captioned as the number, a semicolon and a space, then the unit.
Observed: 20.2; mm
